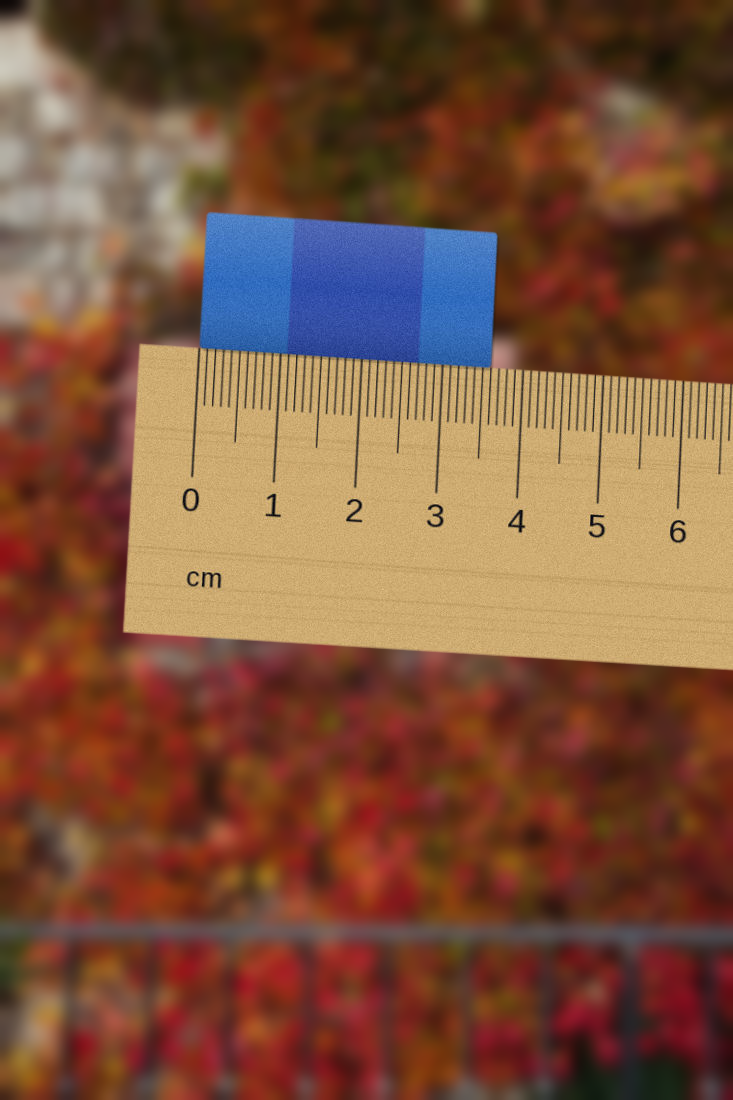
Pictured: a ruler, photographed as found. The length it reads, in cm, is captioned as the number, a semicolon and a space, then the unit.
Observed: 3.6; cm
